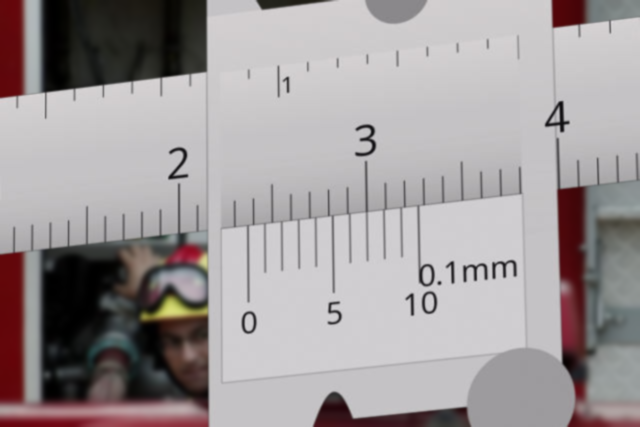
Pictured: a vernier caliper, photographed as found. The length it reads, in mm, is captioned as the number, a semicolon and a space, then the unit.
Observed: 23.7; mm
